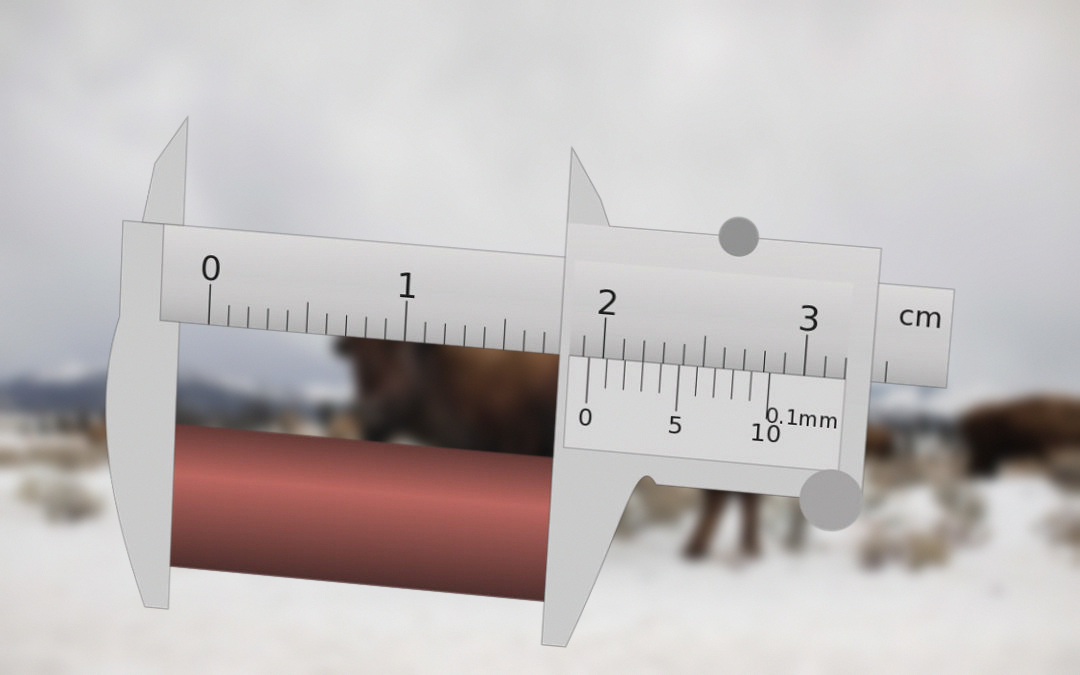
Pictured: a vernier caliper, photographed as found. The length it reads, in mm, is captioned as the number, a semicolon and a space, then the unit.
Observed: 19.3; mm
